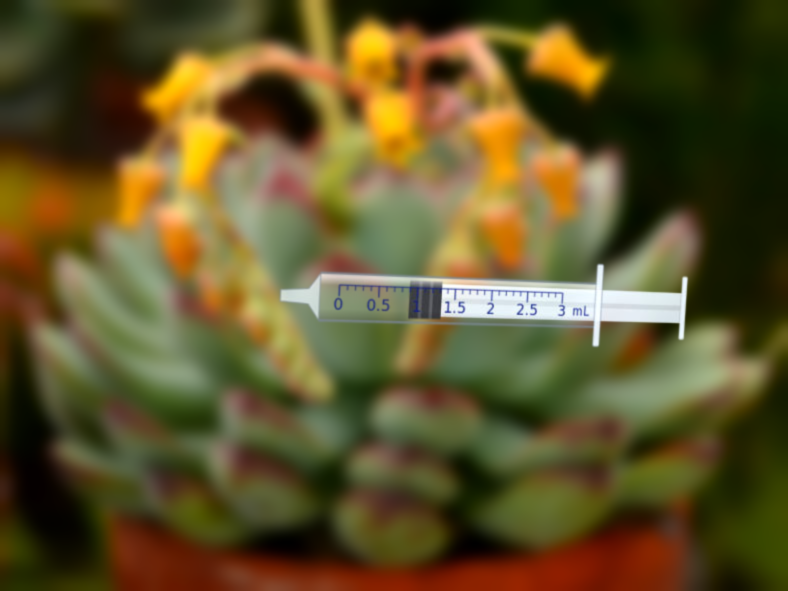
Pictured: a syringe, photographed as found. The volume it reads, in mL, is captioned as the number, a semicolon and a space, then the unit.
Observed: 0.9; mL
